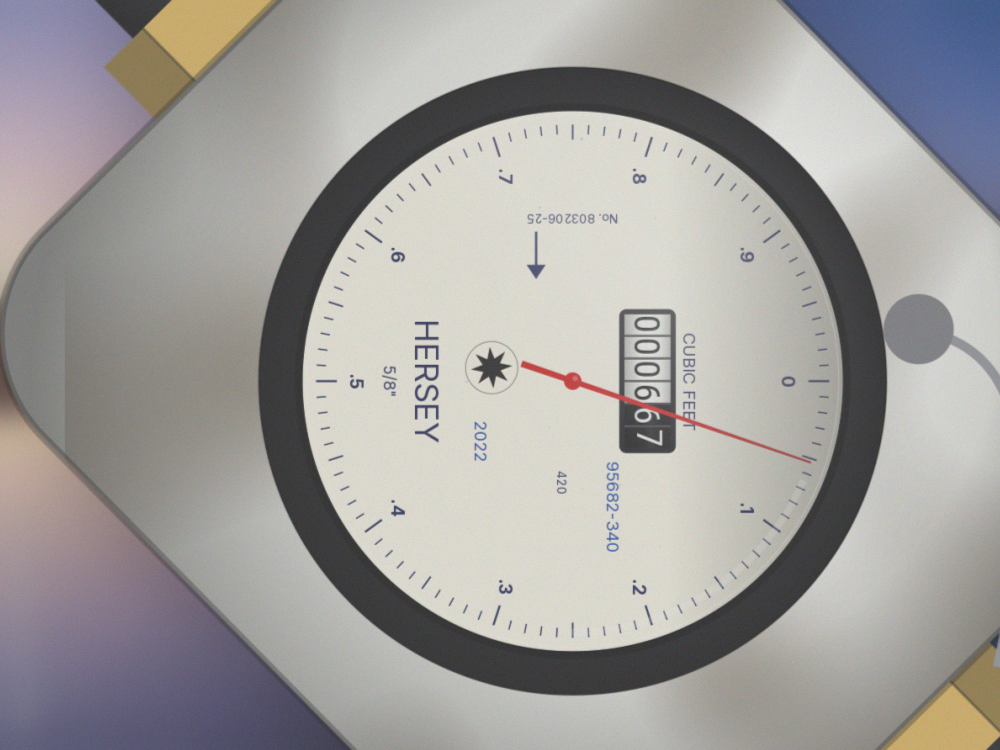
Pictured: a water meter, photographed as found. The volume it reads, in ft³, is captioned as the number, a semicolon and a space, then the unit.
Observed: 667.05; ft³
